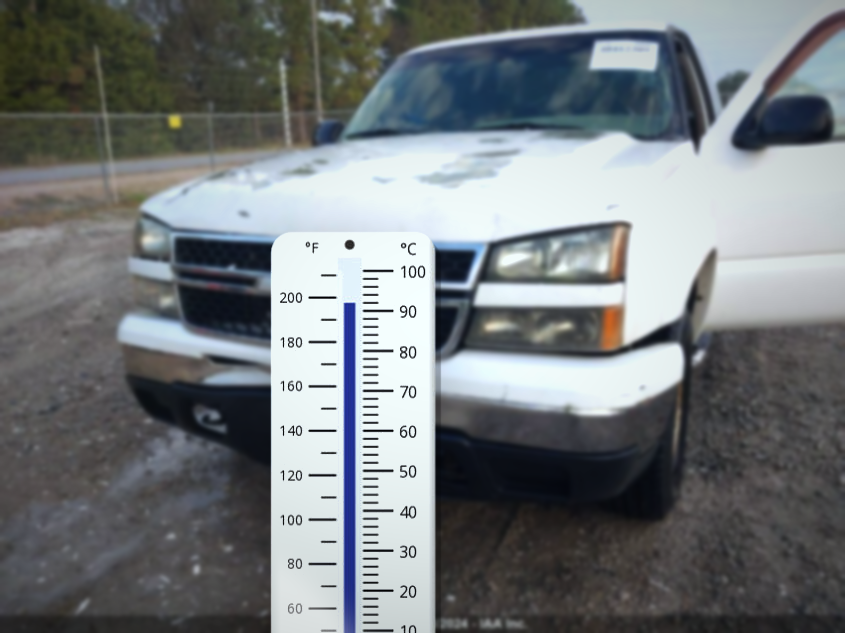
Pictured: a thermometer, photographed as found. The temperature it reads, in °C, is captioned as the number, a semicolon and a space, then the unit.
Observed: 92; °C
